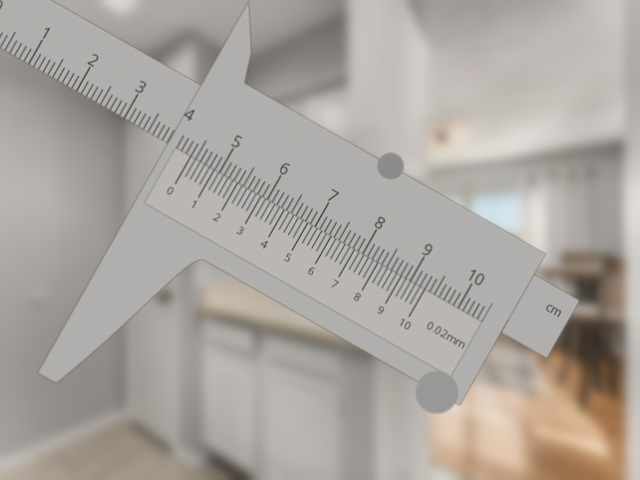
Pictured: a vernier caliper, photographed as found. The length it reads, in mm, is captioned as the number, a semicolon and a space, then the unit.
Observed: 44.0; mm
